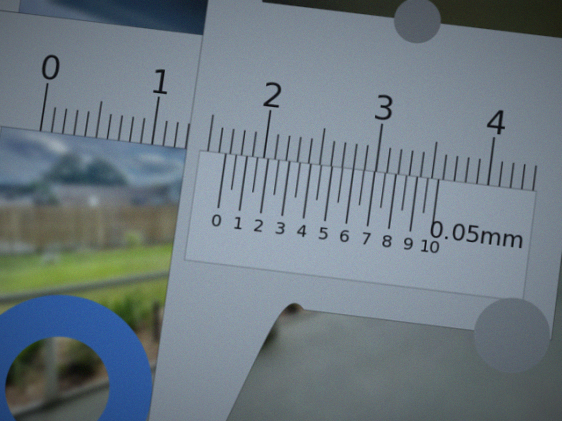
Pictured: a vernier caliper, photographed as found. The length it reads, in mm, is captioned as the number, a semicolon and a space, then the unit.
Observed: 16.6; mm
